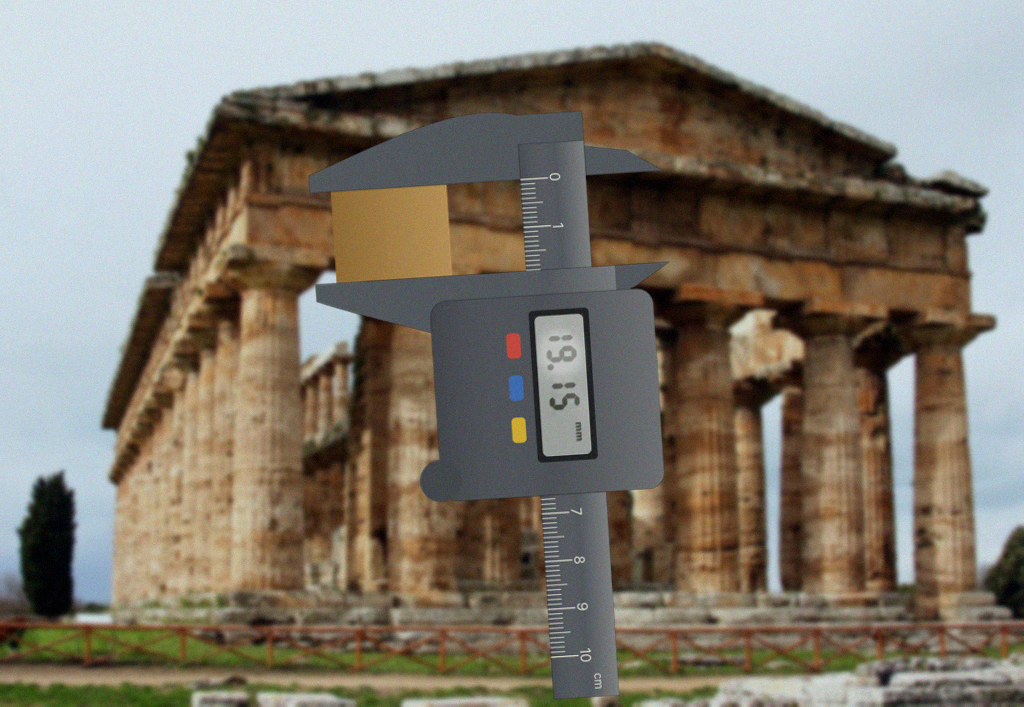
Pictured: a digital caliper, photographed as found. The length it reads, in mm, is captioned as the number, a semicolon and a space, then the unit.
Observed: 19.15; mm
